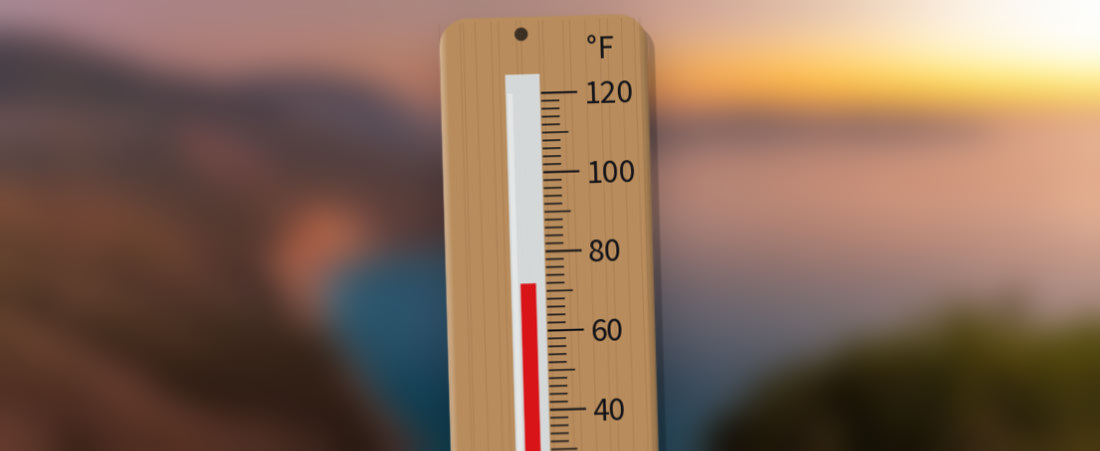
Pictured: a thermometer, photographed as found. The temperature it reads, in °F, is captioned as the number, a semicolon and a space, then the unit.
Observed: 72; °F
